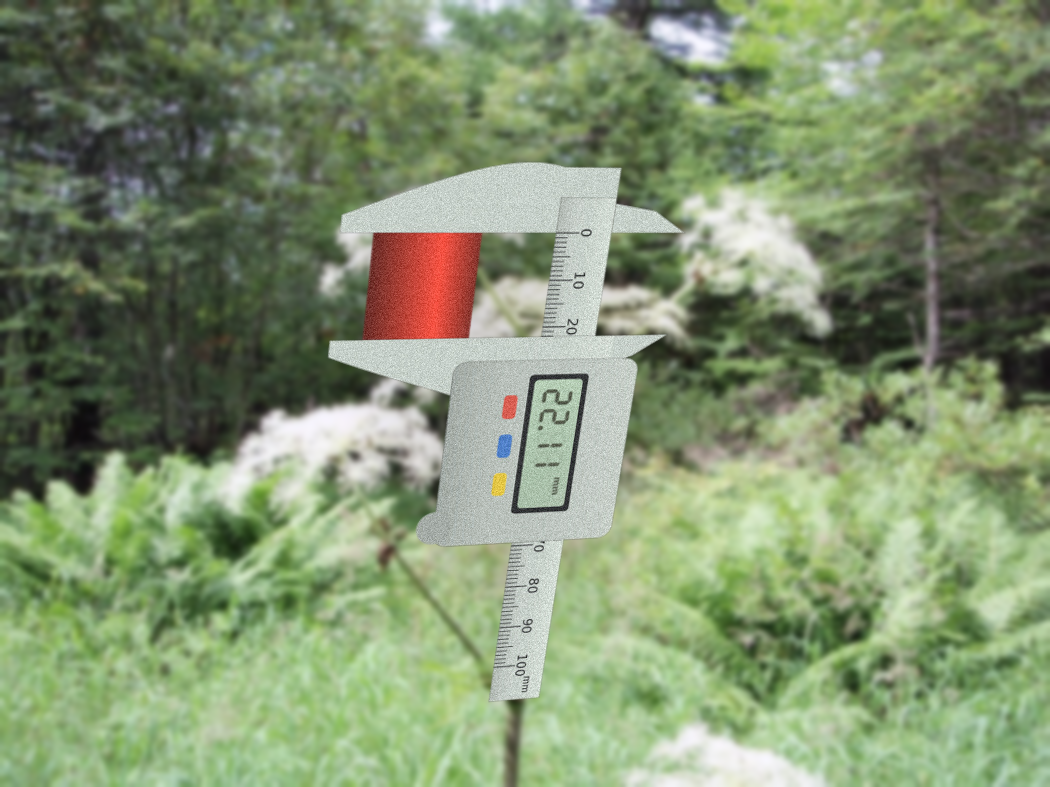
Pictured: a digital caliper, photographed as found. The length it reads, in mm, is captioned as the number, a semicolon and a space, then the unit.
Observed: 22.11; mm
